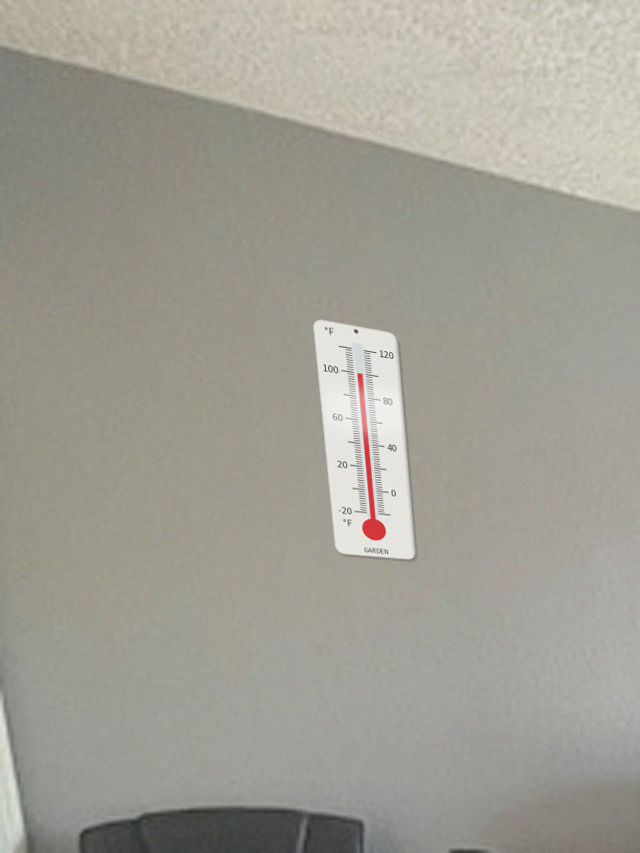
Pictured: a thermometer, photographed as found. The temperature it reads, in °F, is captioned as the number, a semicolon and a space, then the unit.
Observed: 100; °F
